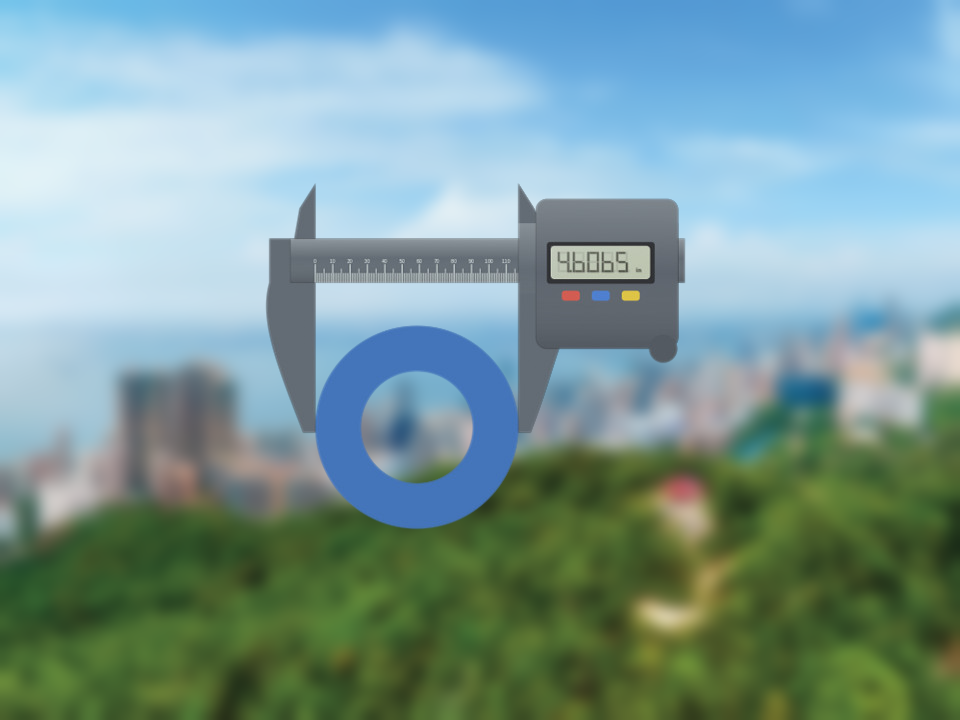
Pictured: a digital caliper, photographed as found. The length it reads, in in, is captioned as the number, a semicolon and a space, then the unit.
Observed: 4.6065; in
